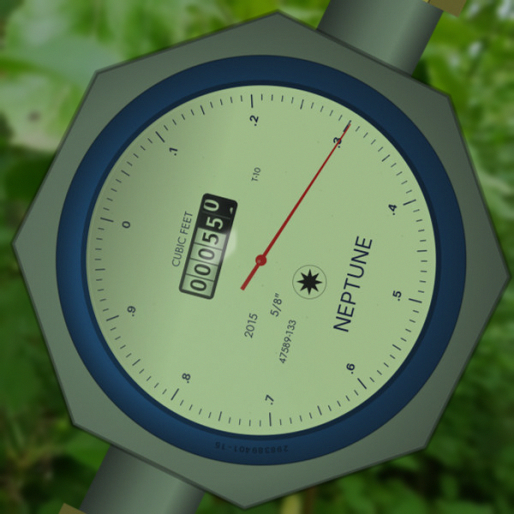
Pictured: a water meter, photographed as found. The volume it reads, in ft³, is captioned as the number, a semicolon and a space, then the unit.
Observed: 550.30; ft³
